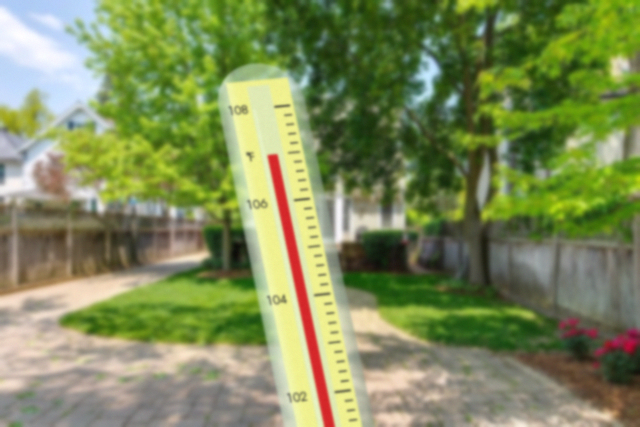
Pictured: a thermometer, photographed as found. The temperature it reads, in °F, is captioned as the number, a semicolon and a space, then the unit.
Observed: 107; °F
